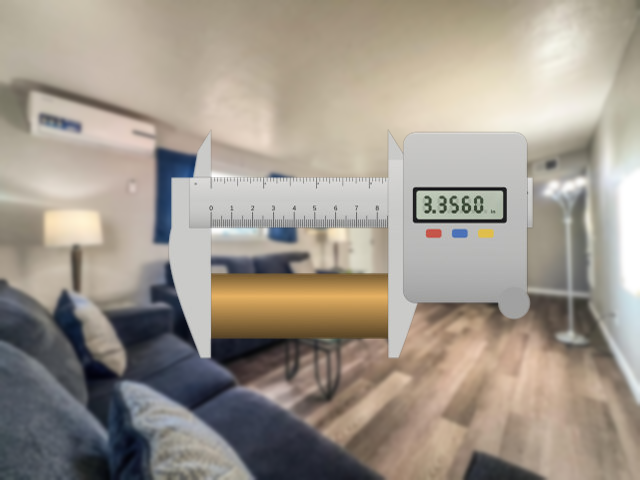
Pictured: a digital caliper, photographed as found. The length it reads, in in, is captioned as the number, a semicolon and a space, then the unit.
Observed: 3.3560; in
